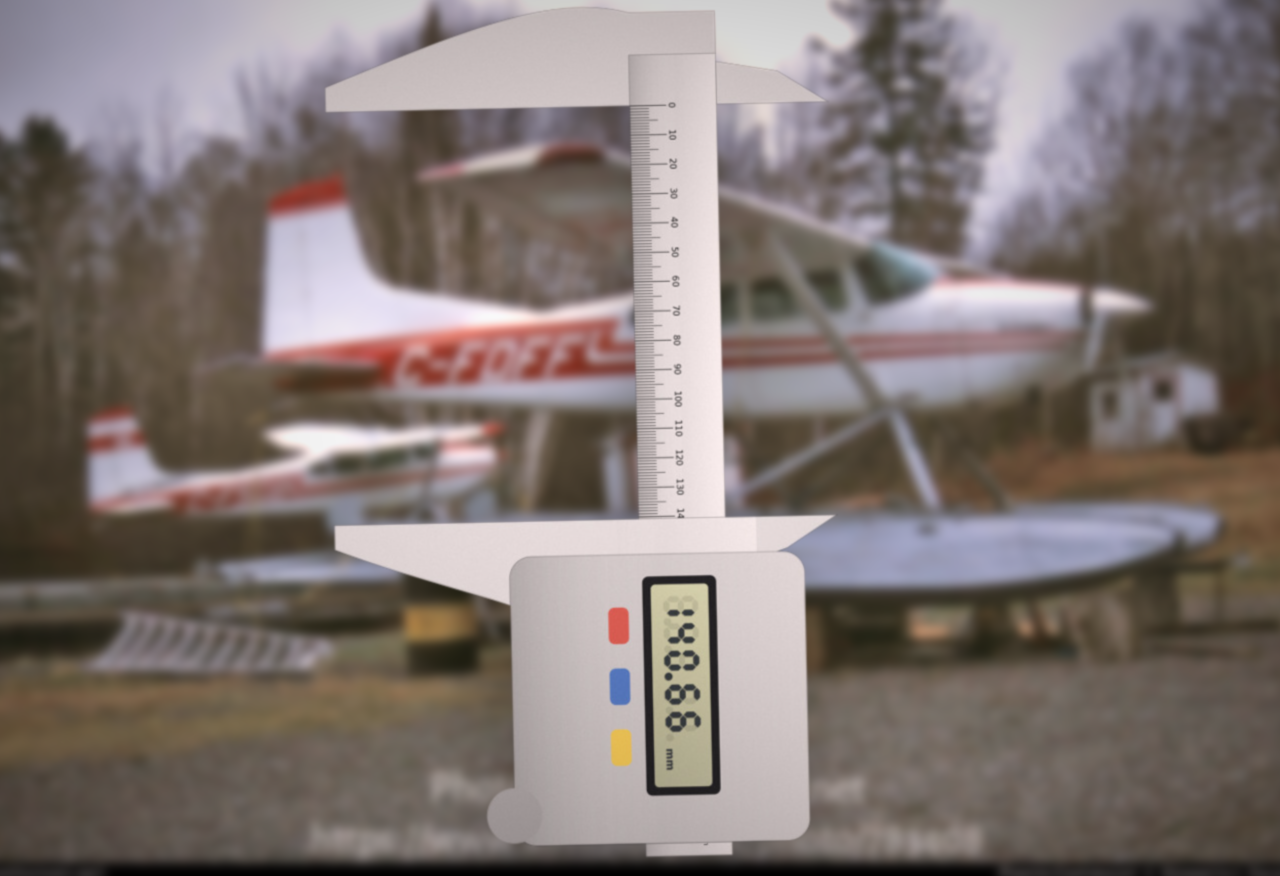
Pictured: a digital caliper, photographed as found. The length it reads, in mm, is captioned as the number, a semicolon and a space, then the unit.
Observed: 140.66; mm
